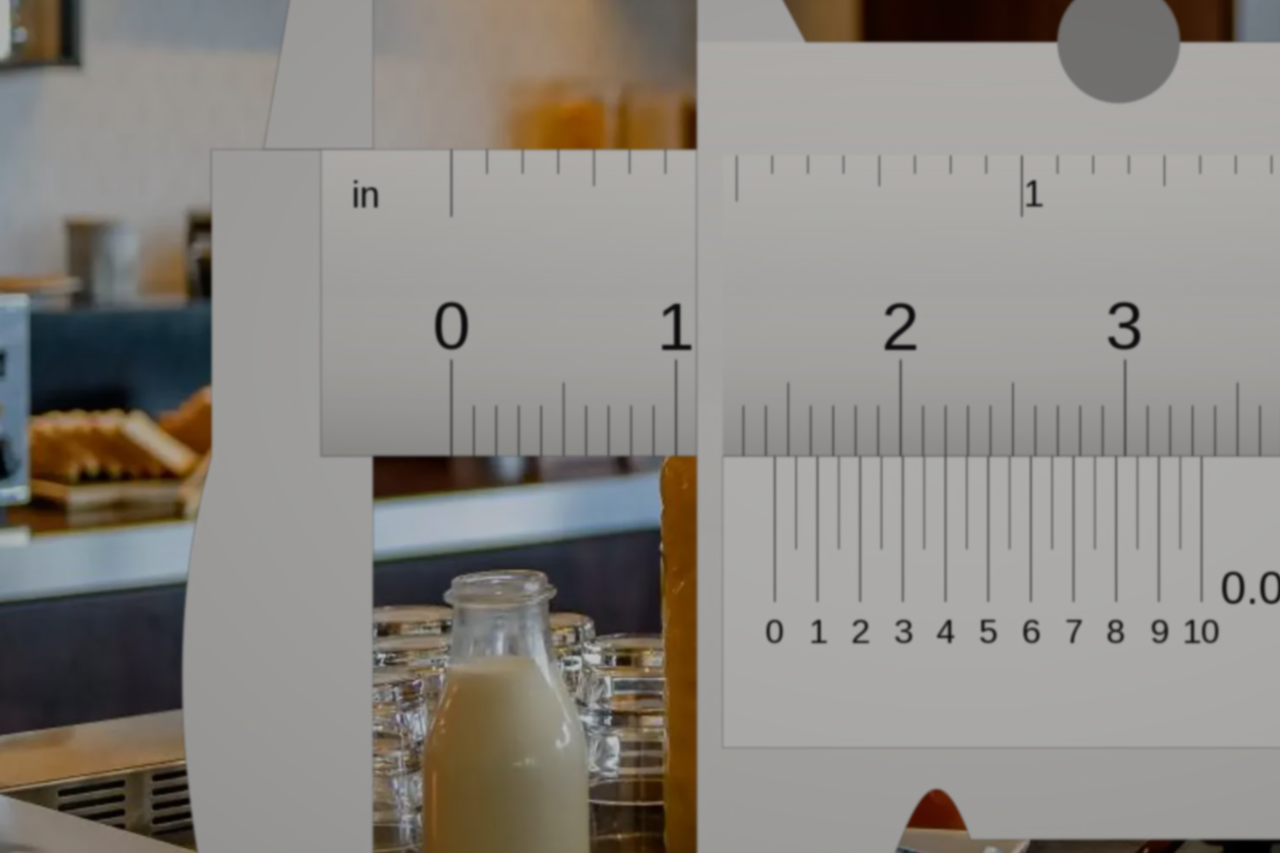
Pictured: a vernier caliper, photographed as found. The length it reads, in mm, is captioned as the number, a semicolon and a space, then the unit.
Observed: 14.4; mm
